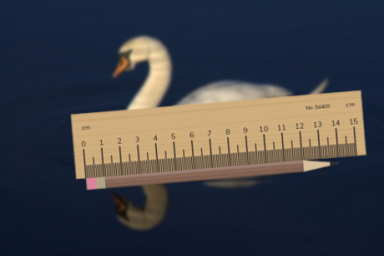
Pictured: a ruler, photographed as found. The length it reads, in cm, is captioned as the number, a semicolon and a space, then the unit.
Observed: 14; cm
